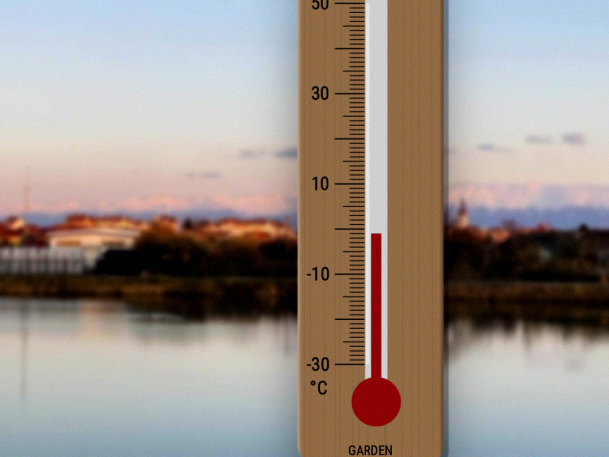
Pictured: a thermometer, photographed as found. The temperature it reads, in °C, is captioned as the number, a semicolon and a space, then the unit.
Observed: -1; °C
